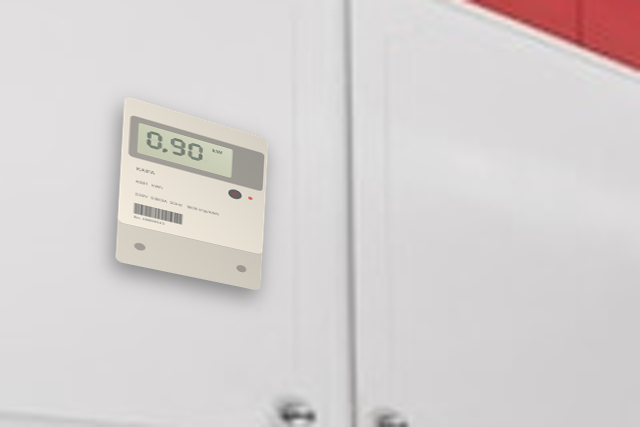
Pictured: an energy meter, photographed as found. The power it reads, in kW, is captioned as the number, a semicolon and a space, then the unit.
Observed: 0.90; kW
